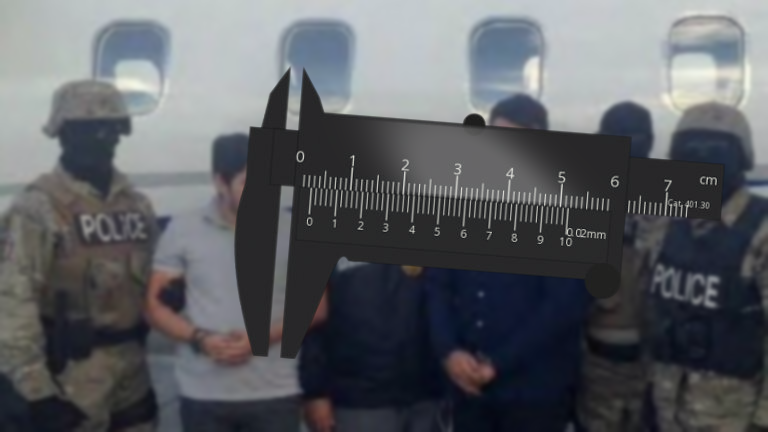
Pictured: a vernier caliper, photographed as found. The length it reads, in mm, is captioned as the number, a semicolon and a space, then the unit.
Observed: 2.5; mm
